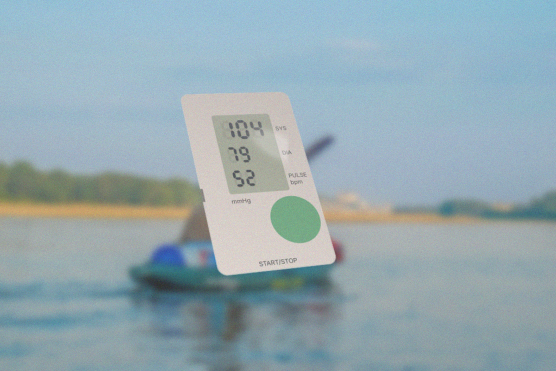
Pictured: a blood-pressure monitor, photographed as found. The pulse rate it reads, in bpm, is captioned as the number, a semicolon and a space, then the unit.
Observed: 52; bpm
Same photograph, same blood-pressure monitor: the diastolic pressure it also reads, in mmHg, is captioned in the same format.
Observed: 79; mmHg
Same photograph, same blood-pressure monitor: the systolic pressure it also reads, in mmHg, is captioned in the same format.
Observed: 104; mmHg
